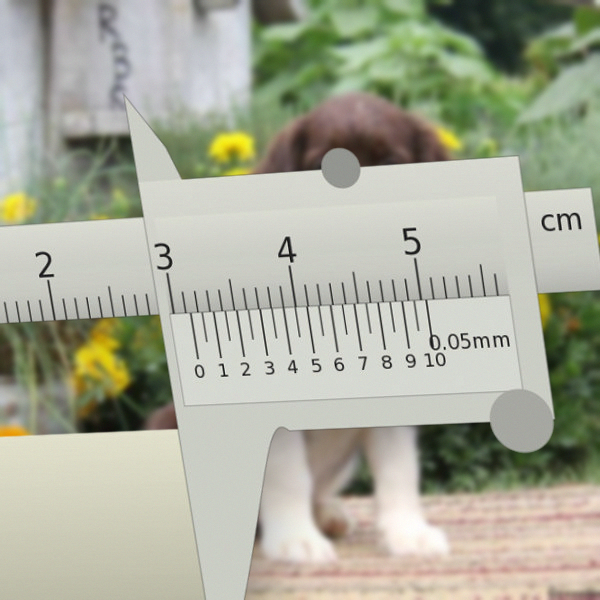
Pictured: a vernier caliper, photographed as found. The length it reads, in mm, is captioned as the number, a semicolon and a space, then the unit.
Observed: 31.4; mm
